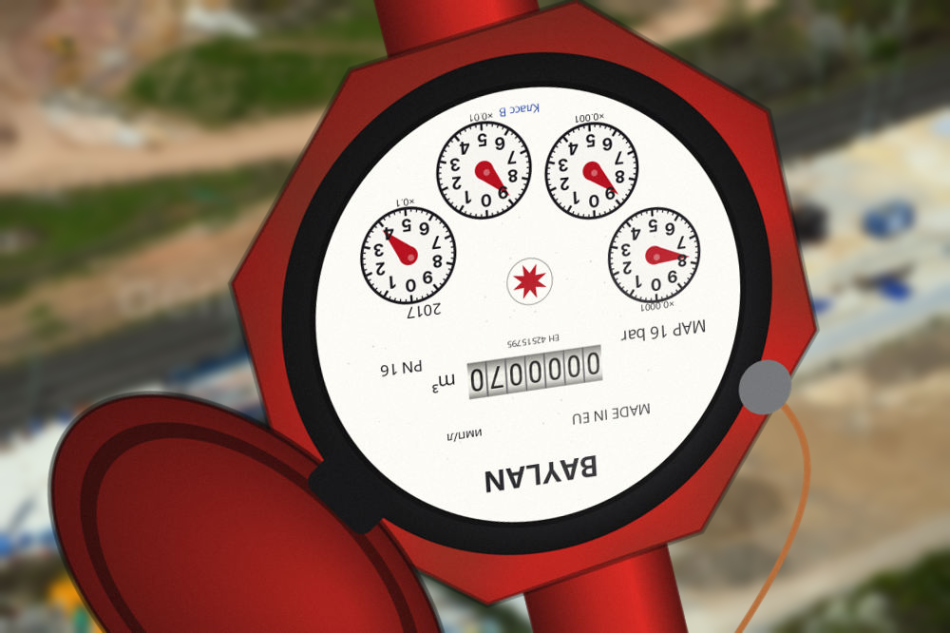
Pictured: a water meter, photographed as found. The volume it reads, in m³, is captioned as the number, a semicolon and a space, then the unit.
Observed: 70.3887; m³
